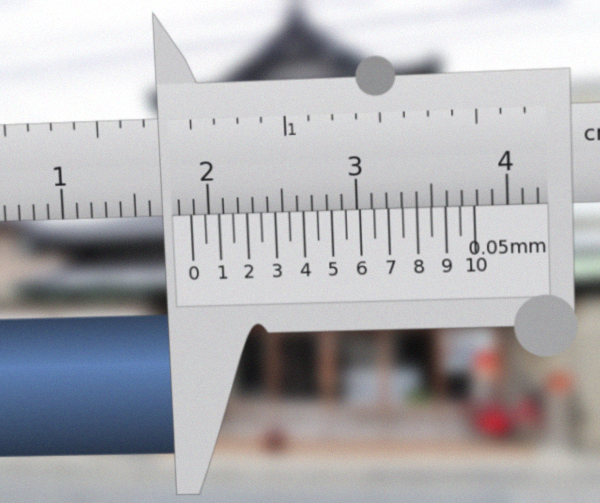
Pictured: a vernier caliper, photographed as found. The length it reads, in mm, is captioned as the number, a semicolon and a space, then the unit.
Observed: 18.8; mm
